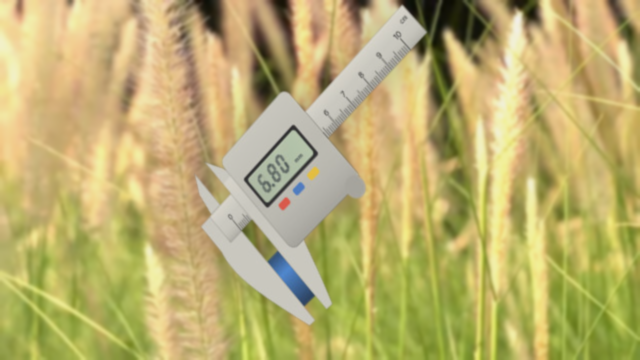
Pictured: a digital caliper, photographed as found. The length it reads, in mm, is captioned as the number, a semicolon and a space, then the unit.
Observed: 6.80; mm
